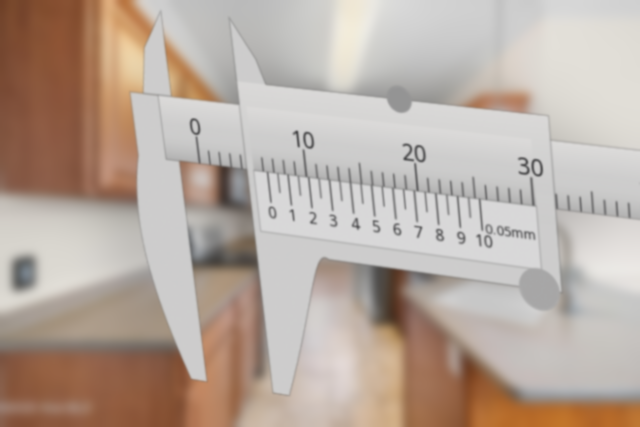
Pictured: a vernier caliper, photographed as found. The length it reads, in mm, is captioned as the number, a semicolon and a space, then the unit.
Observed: 6.4; mm
